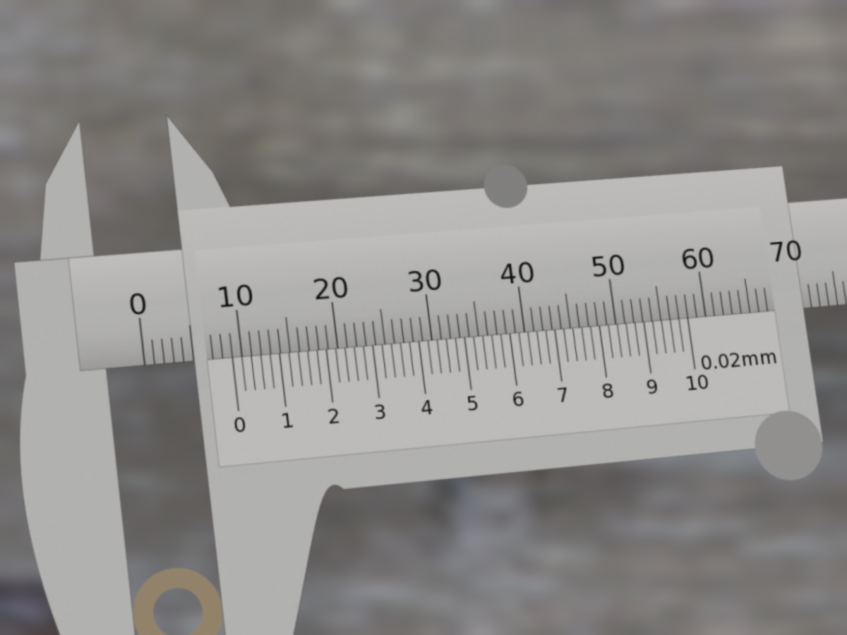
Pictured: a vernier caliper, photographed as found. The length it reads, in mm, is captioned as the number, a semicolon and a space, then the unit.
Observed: 9.0; mm
